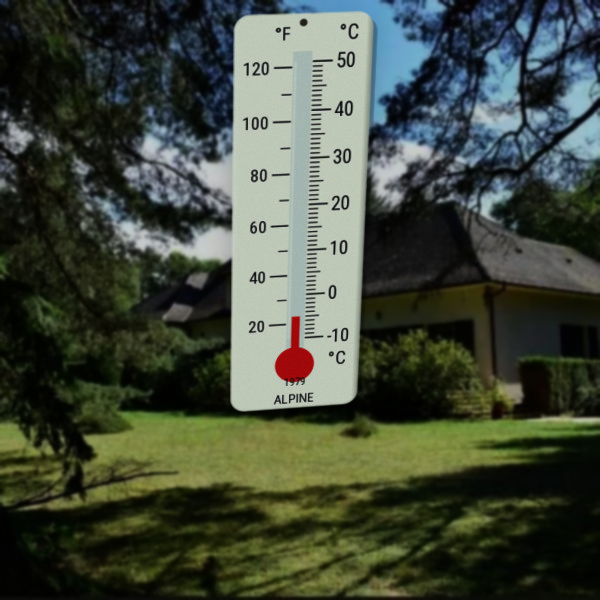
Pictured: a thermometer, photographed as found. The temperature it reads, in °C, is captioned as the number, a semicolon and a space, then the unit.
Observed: -5; °C
